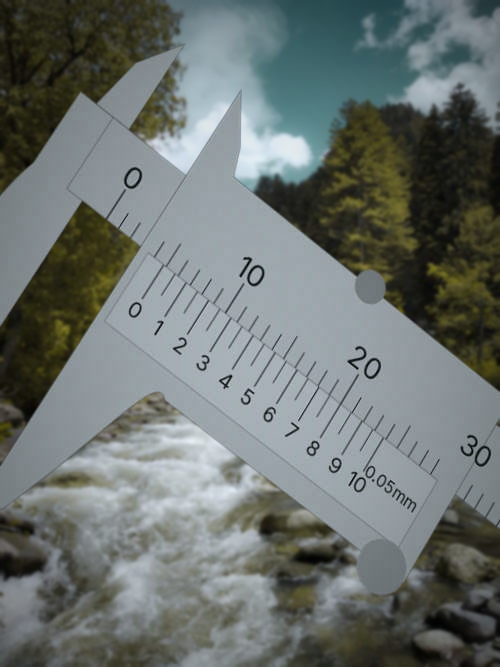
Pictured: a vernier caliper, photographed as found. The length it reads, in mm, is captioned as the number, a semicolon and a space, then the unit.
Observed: 4.8; mm
